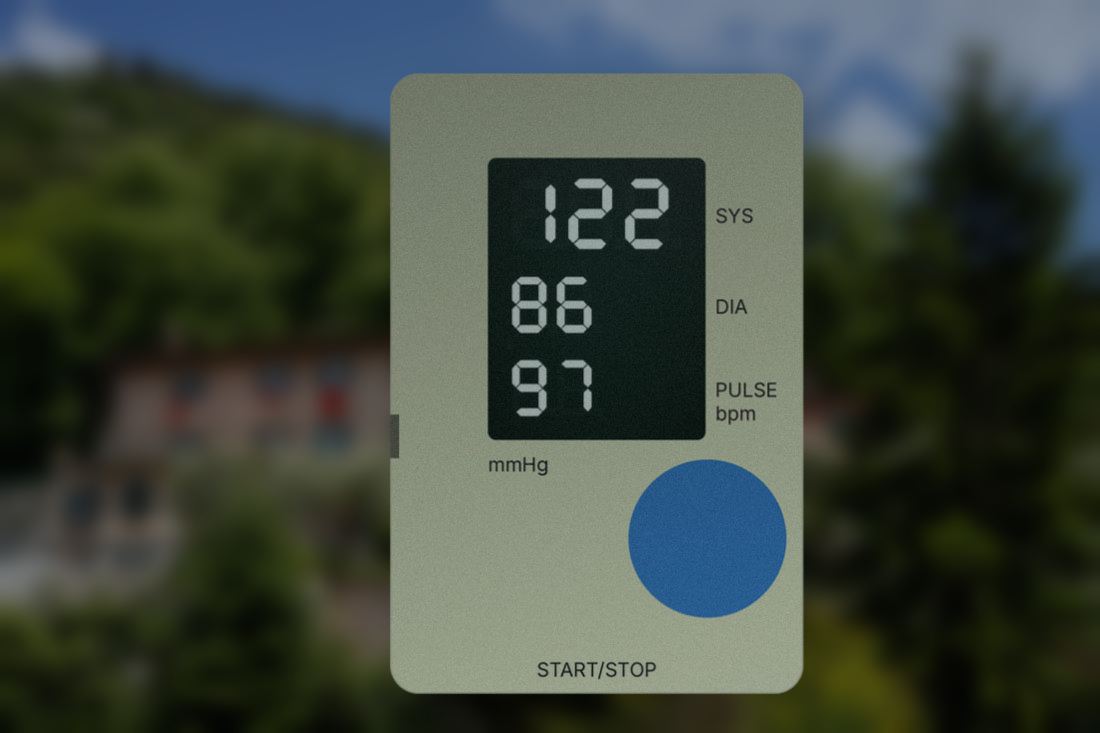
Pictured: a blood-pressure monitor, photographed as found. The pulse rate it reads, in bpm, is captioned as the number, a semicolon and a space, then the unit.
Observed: 97; bpm
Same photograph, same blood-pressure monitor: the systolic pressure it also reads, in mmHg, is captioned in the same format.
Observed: 122; mmHg
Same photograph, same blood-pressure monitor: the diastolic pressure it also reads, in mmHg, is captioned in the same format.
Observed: 86; mmHg
